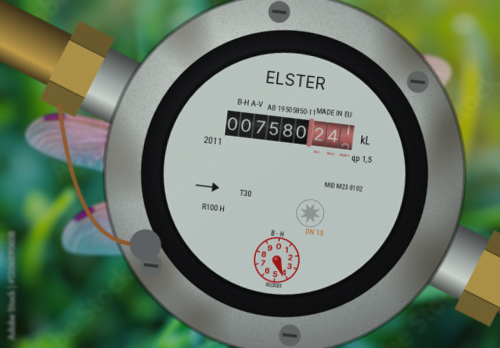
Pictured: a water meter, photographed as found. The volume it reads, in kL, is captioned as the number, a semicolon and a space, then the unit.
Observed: 7580.2414; kL
